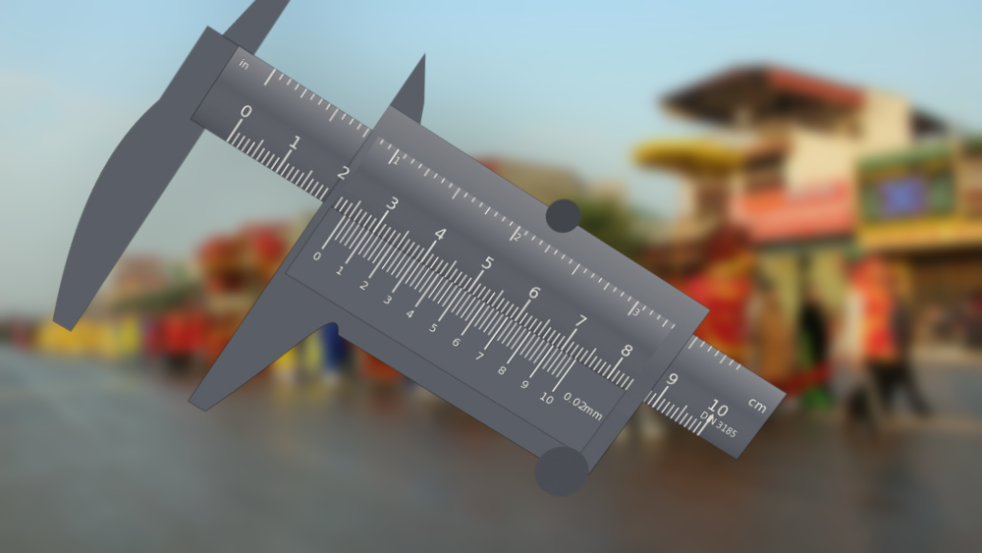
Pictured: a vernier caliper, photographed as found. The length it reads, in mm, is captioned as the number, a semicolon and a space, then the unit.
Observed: 24.2; mm
